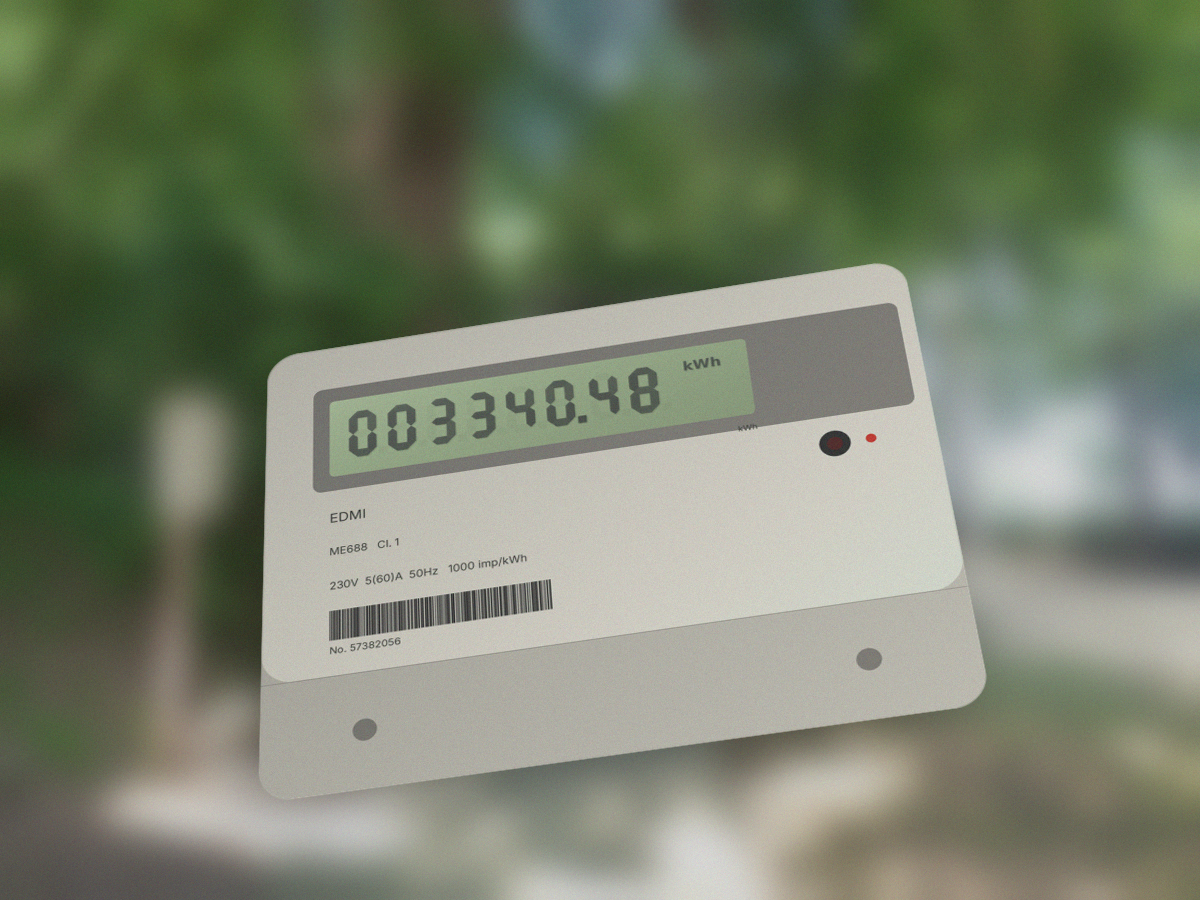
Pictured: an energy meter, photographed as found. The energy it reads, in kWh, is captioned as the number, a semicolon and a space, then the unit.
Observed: 3340.48; kWh
